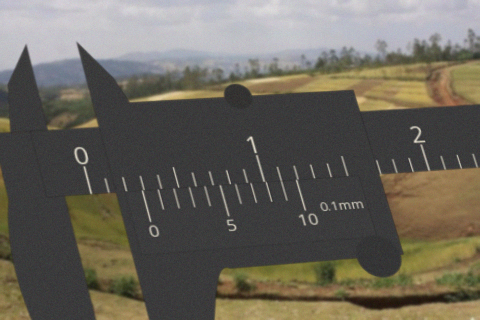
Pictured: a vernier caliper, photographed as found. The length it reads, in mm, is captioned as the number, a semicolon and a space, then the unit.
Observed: 2.9; mm
